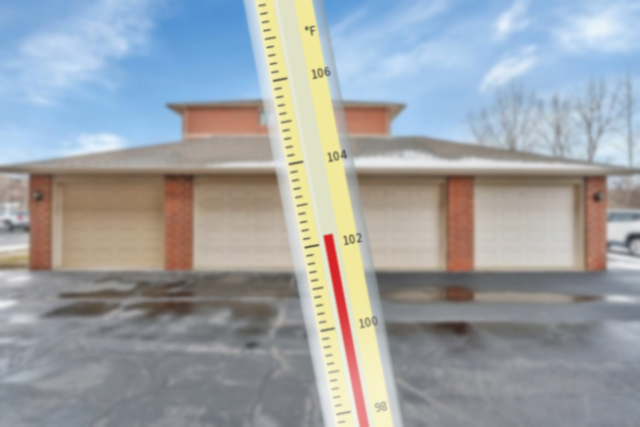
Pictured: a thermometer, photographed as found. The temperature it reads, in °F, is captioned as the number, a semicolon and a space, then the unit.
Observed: 102.2; °F
